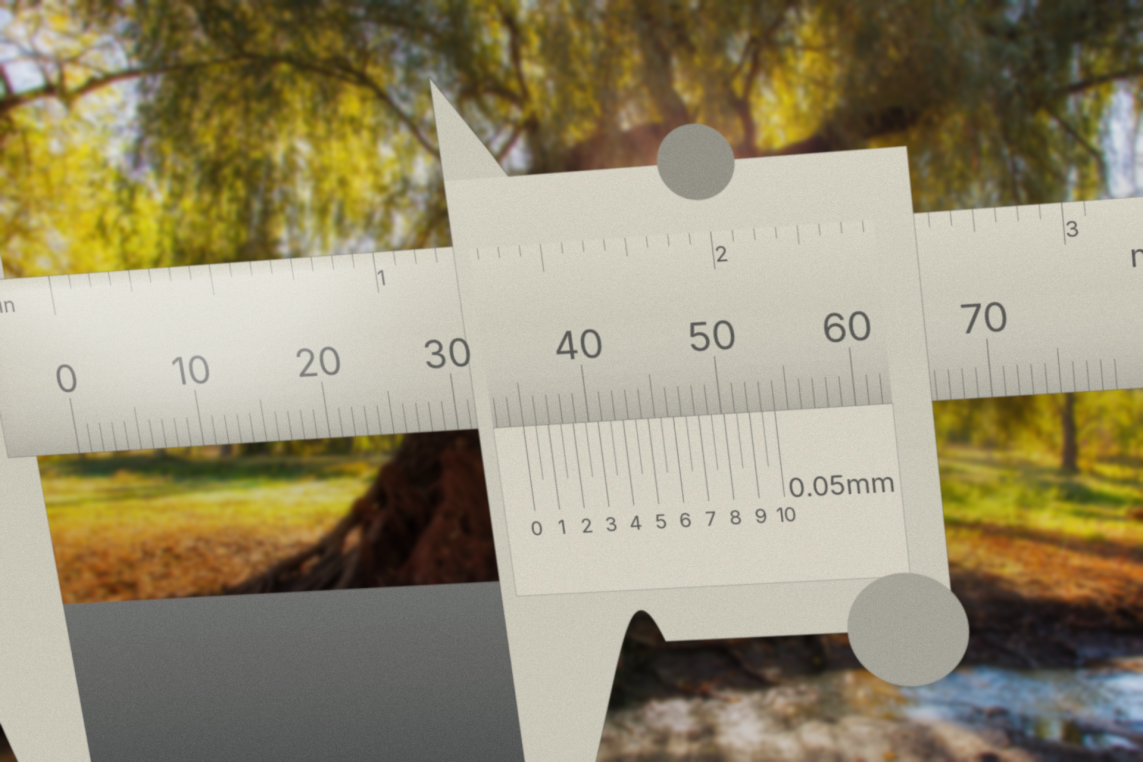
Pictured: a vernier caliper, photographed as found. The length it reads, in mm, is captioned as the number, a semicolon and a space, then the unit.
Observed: 35.0; mm
